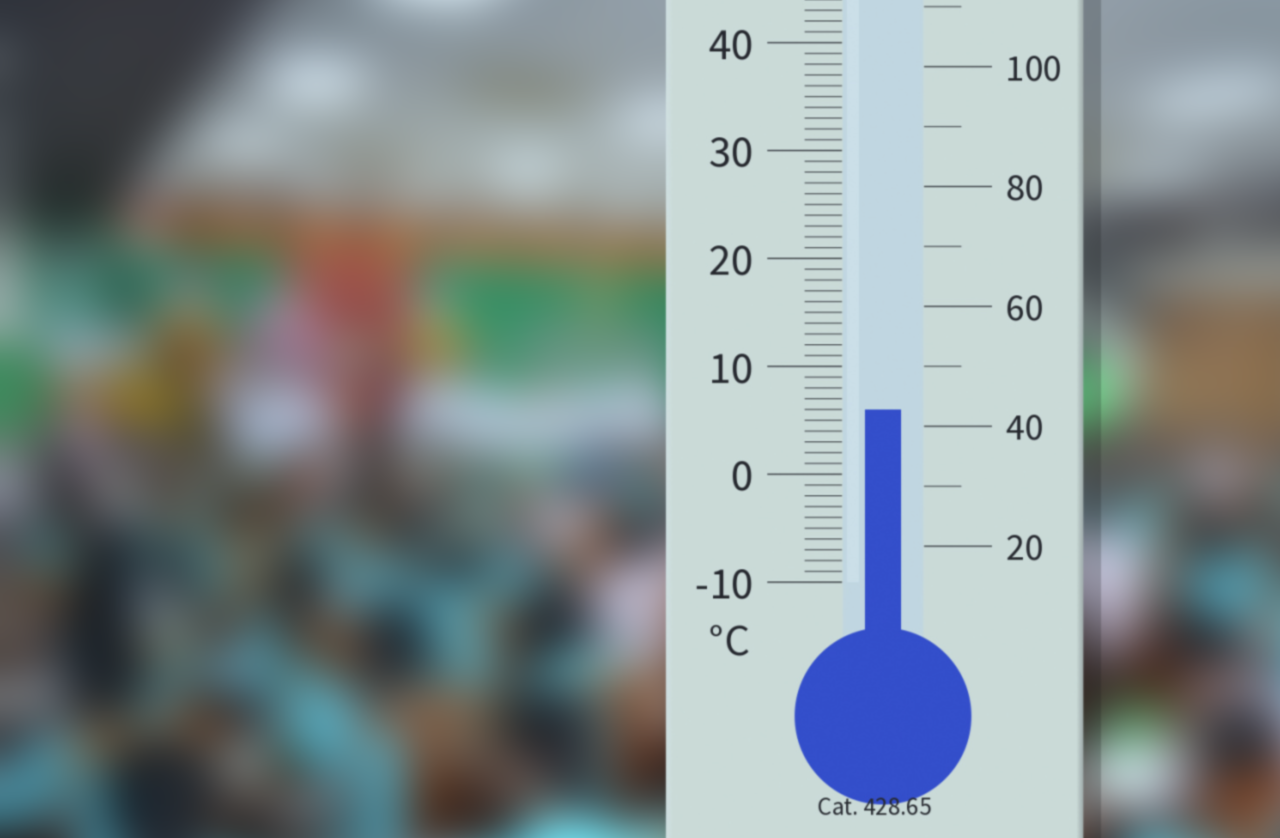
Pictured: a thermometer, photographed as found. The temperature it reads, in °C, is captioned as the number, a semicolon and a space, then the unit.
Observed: 6; °C
